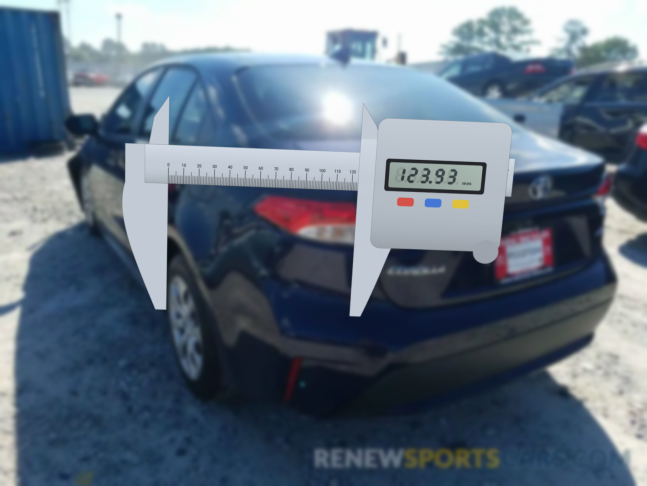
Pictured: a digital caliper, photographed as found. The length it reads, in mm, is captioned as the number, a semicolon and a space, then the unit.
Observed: 123.93; mm
